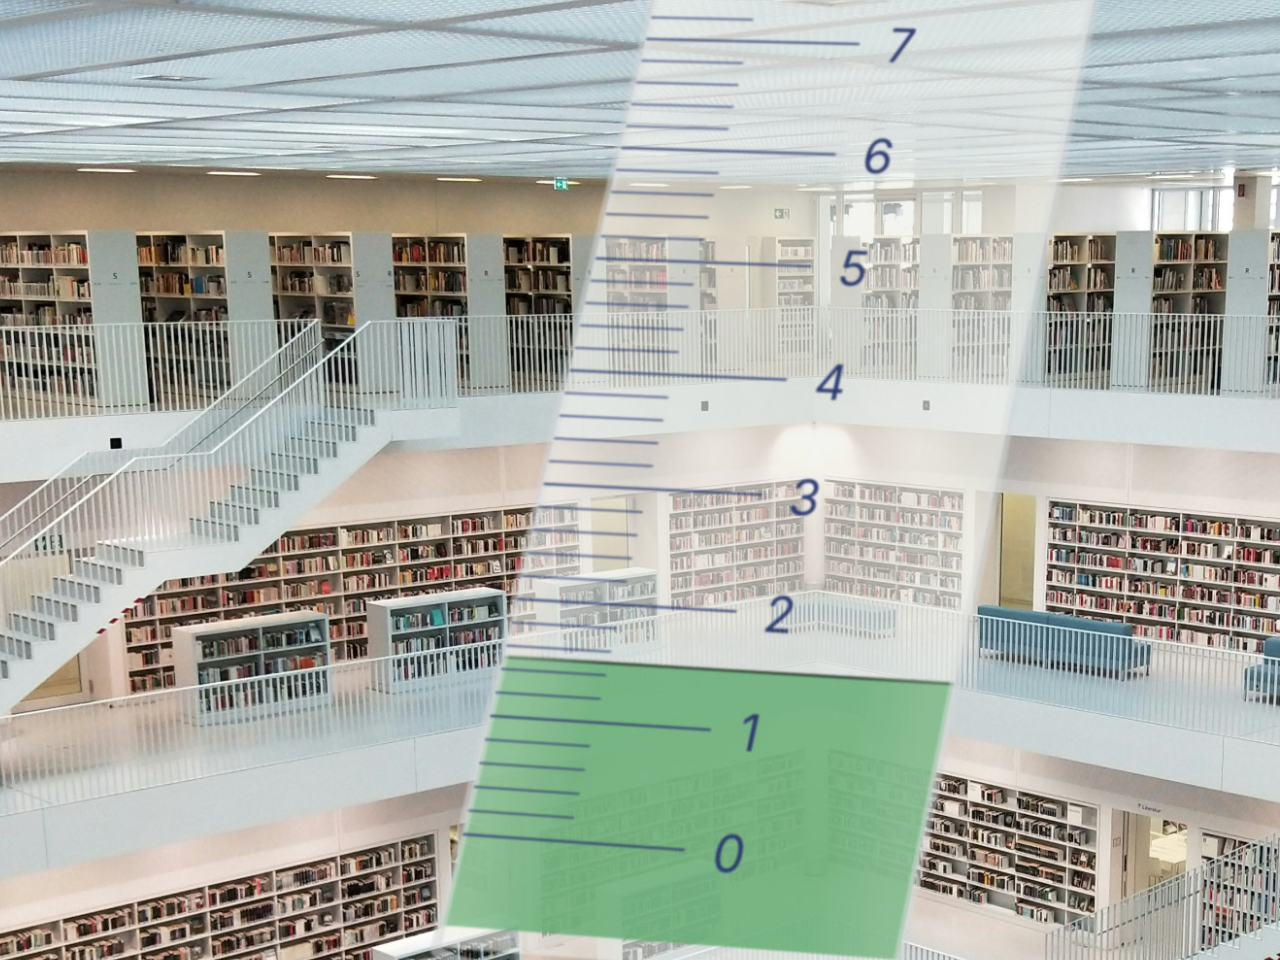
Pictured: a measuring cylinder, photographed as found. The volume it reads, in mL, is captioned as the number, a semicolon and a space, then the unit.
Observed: 1.5; mL
